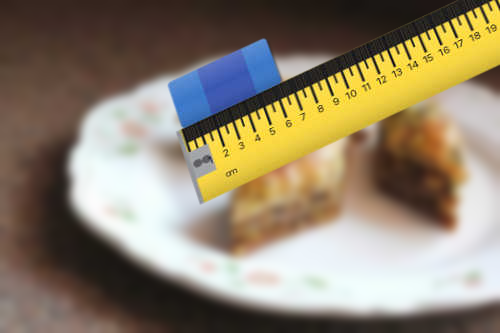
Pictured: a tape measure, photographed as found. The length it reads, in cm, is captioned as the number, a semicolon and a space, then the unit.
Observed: 6.5; cm
